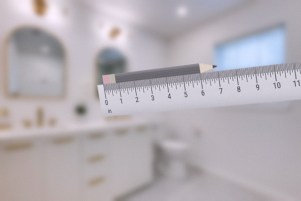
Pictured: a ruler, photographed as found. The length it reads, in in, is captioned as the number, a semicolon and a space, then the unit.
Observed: 7; in
